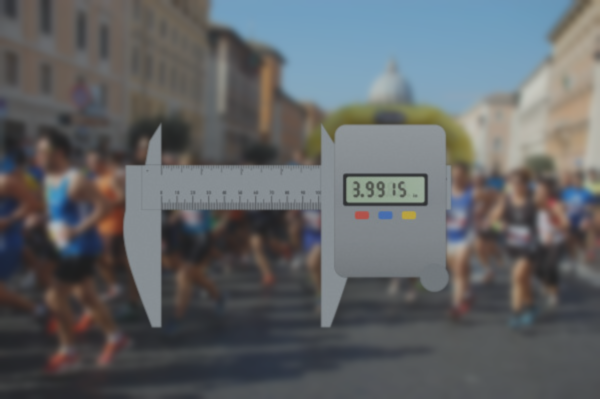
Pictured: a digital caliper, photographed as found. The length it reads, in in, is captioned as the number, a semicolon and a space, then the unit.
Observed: 3.9915; in
